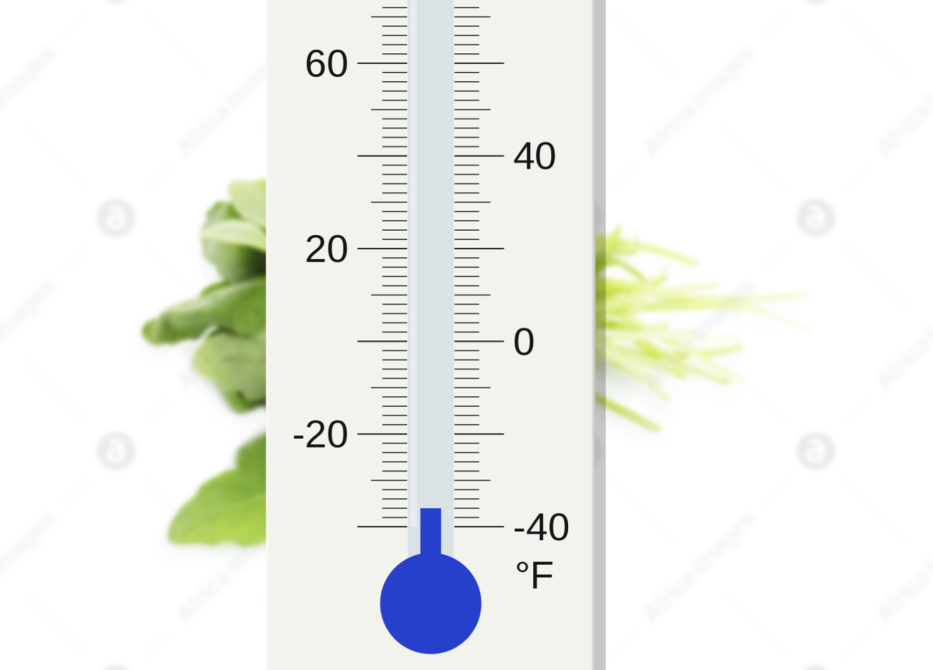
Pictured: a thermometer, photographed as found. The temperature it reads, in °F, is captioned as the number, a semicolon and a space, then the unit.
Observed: -36; °F
